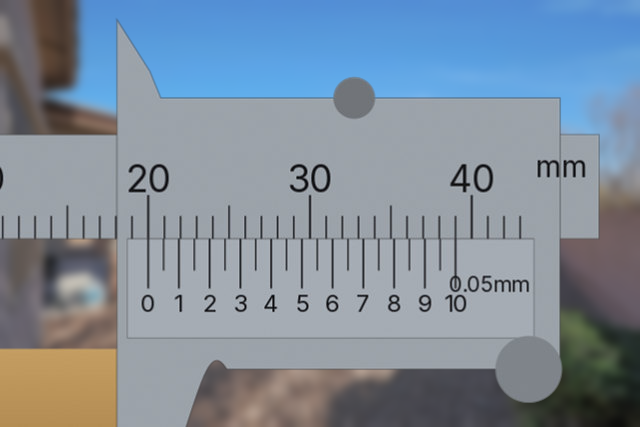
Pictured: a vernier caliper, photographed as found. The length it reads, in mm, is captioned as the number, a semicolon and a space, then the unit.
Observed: 20.0; mm
